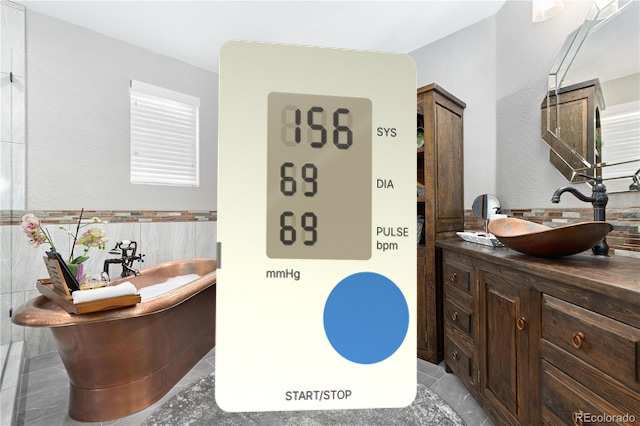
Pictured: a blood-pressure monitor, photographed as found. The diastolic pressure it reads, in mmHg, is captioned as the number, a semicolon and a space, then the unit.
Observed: 69; mmHg
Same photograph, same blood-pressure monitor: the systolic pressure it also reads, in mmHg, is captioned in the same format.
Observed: 156; mmHg
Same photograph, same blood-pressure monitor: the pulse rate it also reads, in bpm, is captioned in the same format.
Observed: 69; bpm
